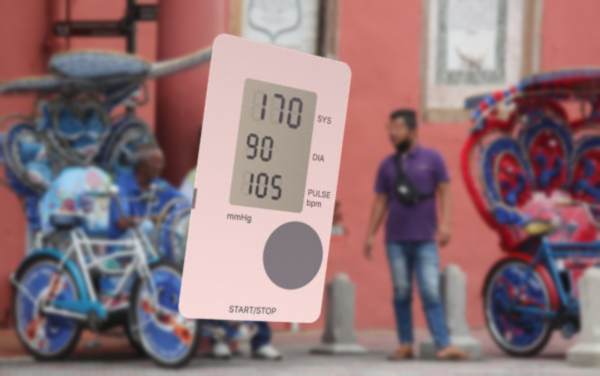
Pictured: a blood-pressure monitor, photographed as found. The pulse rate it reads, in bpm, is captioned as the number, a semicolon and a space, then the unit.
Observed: 105; bpm
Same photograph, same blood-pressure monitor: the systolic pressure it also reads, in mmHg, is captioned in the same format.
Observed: 170; mmHg
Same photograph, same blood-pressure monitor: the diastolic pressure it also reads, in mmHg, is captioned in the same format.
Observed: 90; mmHg
